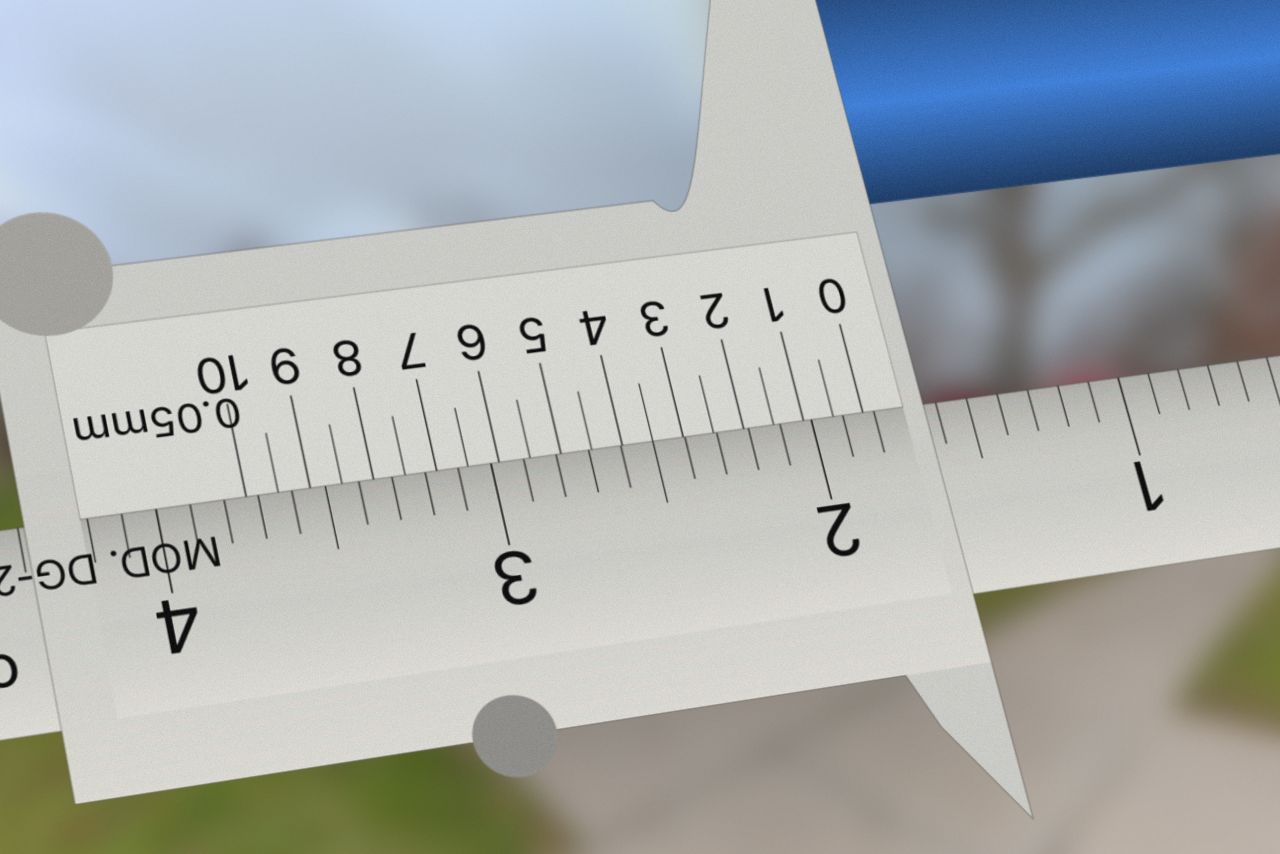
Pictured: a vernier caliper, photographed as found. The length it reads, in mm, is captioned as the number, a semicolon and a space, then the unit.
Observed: 18.35; mm
